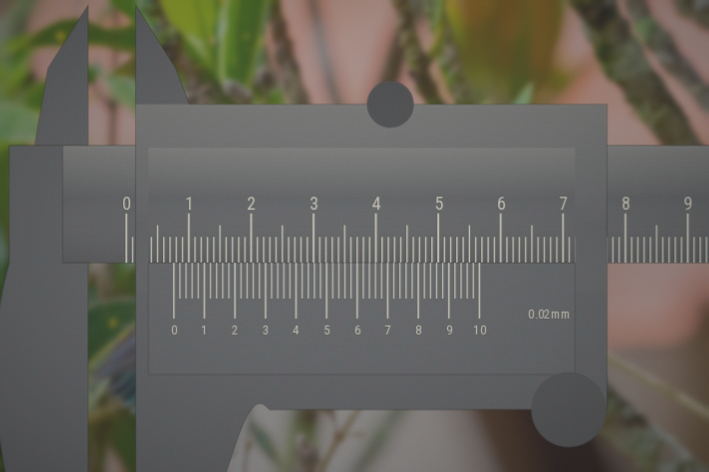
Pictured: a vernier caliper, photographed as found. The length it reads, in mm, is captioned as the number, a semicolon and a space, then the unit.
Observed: 7.6; mm
